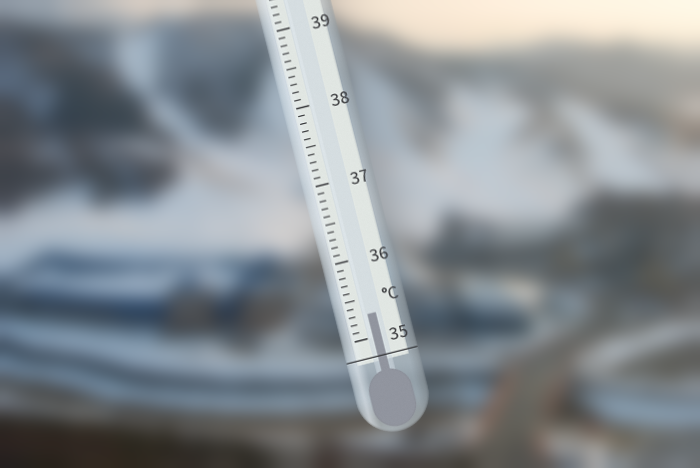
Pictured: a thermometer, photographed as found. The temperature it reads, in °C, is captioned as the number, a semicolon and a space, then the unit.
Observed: 35.3; °C
